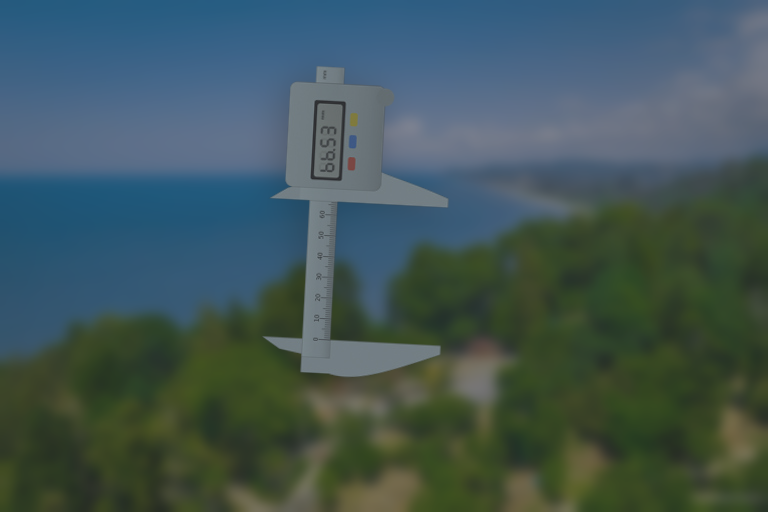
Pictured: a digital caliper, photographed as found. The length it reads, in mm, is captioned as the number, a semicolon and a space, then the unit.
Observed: 66.53; mm
